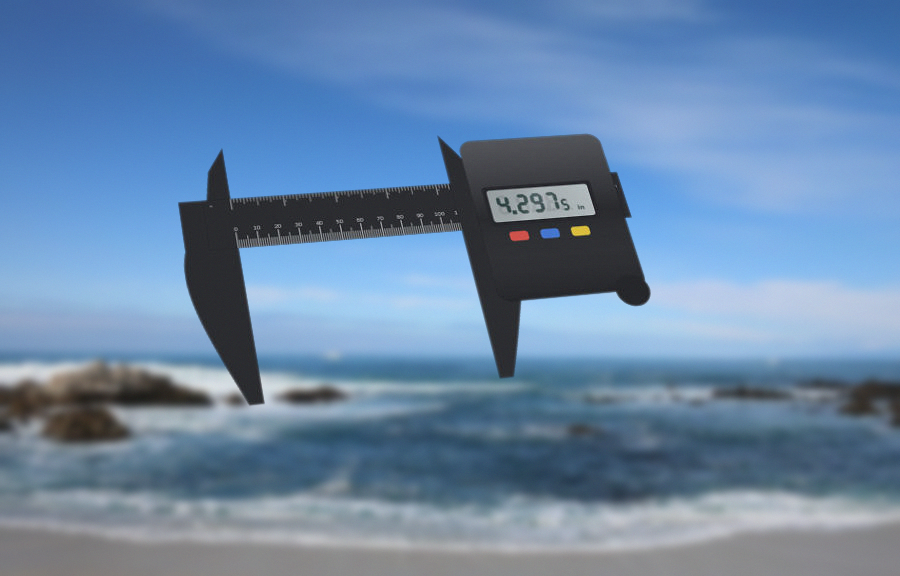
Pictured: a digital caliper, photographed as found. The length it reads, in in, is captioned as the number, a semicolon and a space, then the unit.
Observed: 4.2975; in
